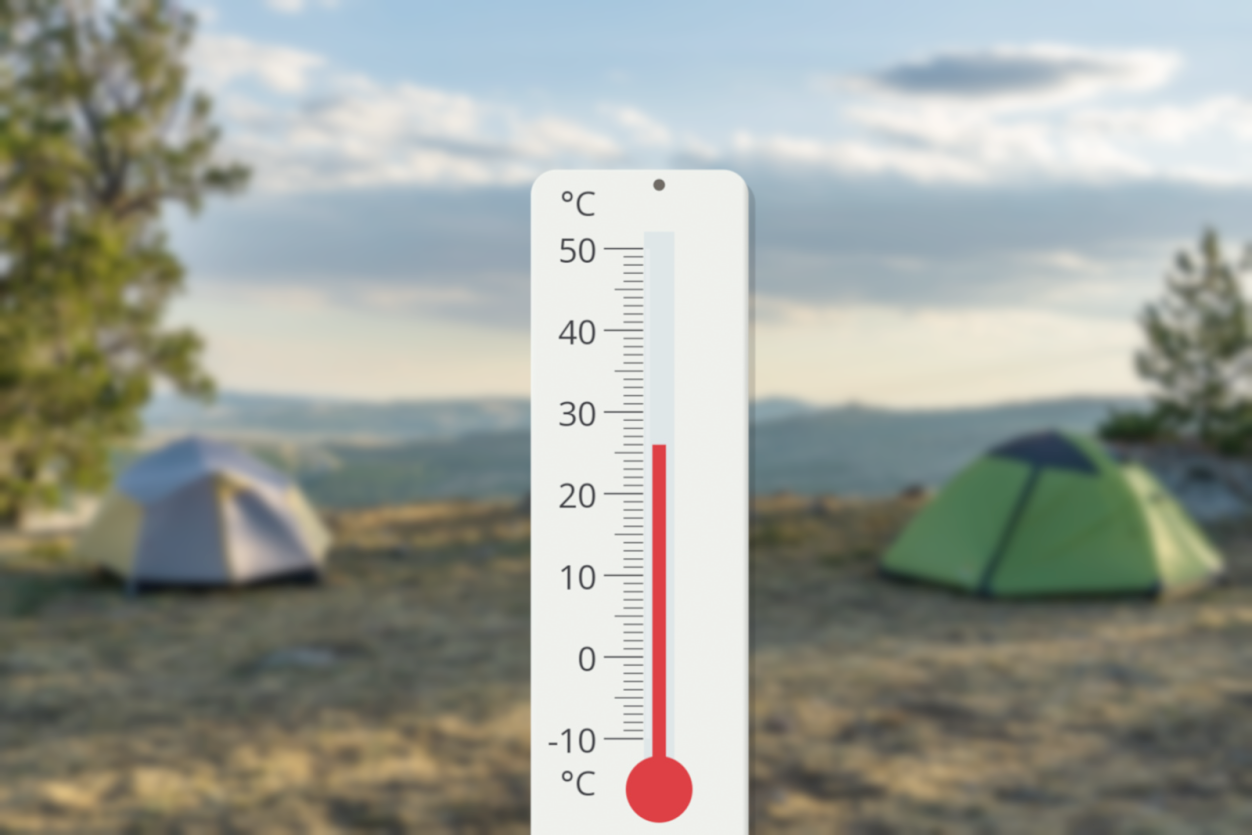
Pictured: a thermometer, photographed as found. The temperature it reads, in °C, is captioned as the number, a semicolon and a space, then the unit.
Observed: 26; °C
